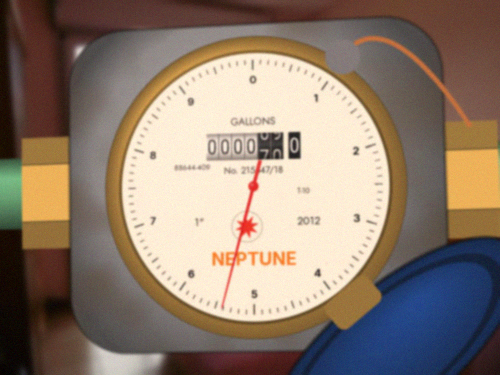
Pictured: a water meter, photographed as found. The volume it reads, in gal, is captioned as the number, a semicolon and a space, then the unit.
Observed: 695.4; gal
